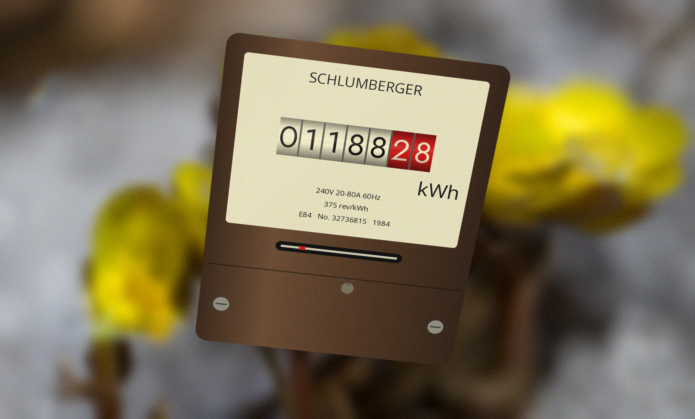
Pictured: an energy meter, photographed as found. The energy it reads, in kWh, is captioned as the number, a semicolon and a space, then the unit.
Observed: 1188.28; kWh
